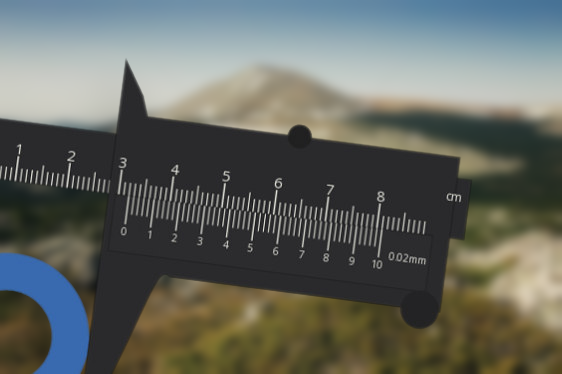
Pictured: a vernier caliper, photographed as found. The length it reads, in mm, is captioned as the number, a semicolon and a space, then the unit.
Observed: 32.0; mm
